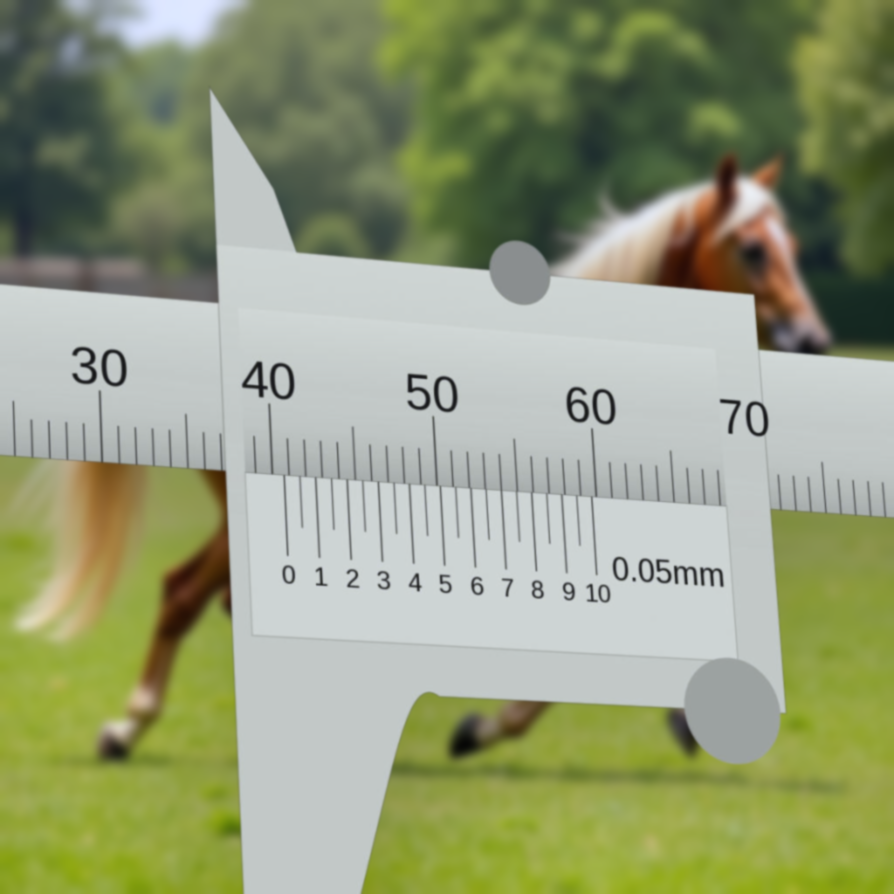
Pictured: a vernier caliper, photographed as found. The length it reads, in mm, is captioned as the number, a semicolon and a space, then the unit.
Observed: 40.7; mm
